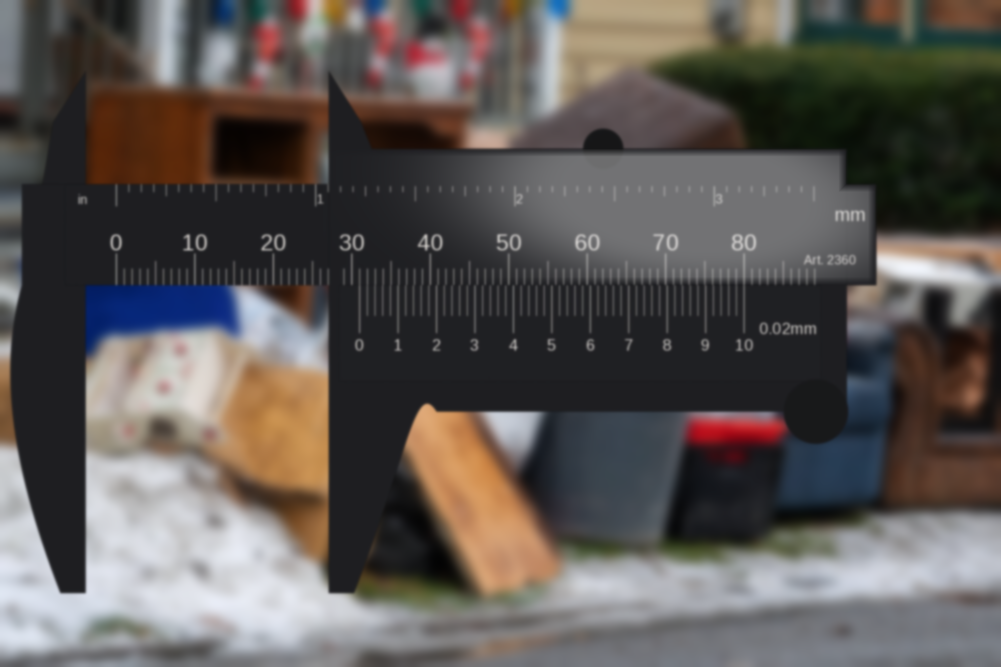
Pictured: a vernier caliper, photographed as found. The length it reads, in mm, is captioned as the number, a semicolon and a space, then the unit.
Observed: 31.0; mm
